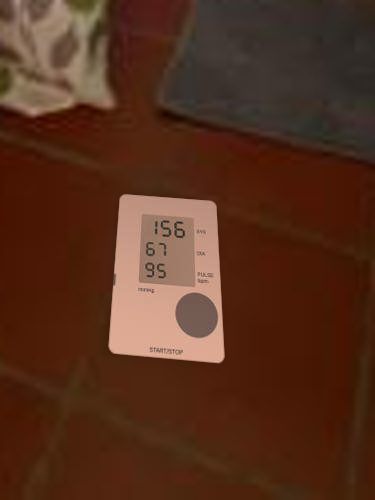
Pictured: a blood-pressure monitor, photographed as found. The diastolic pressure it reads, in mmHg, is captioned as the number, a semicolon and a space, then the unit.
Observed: 67; mmHg
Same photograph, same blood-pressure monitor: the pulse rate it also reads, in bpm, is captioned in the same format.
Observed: 95; bpm
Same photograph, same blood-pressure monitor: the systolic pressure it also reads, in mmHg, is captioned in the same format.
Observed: 156; mmHg
